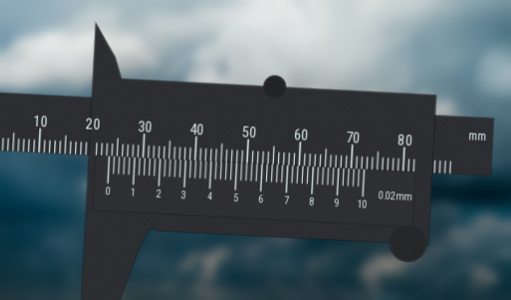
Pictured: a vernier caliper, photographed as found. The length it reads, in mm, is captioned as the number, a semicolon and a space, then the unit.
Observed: 23.5; mm
